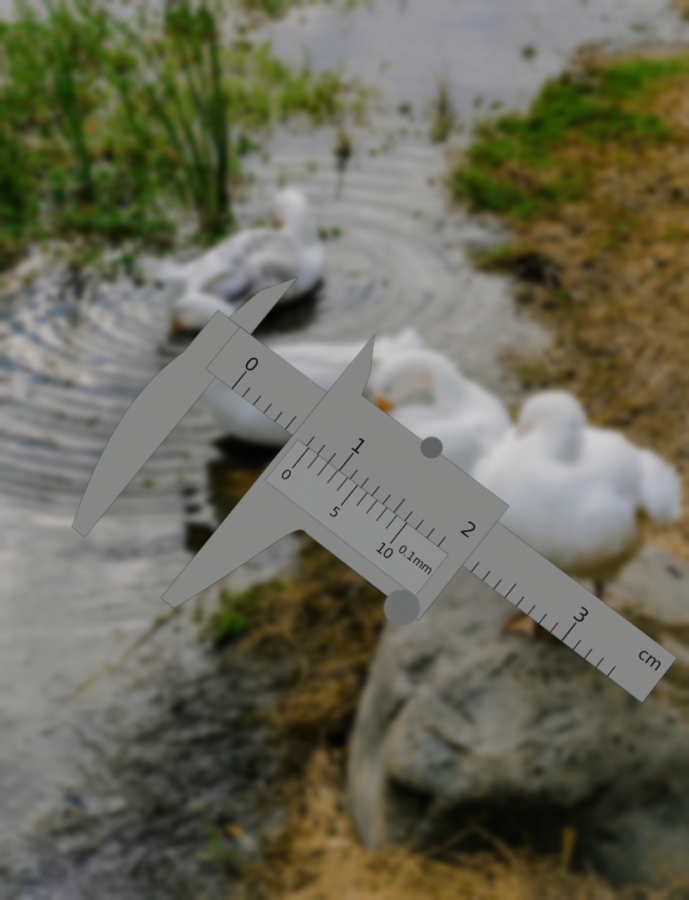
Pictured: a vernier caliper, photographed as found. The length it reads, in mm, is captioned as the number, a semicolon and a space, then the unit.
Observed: 7.2; mm
